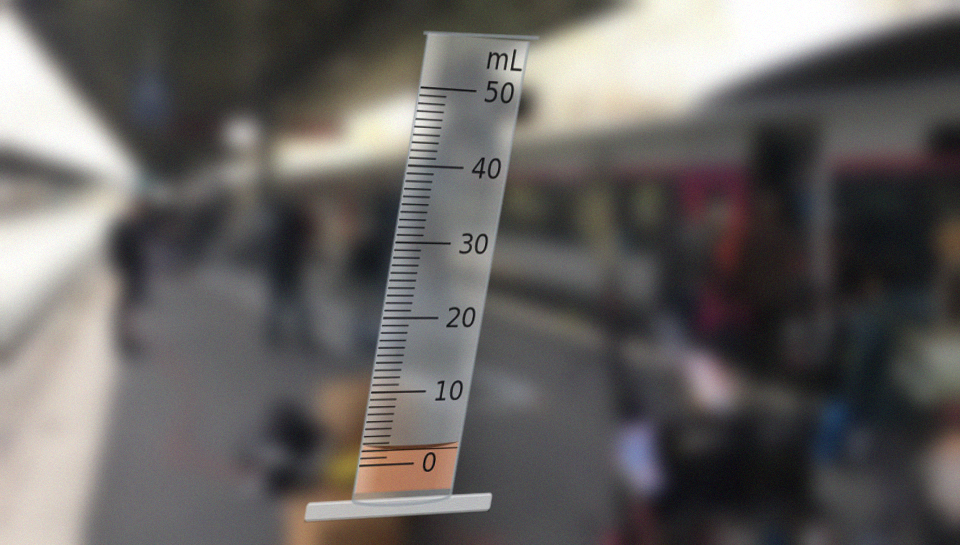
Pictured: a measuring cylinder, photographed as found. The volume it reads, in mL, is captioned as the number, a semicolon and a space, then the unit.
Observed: 2; mL
